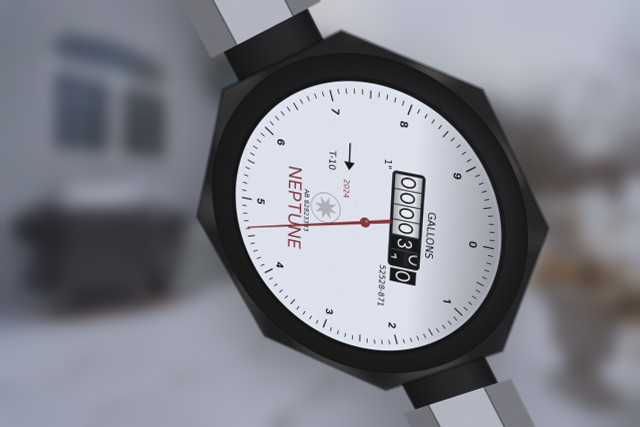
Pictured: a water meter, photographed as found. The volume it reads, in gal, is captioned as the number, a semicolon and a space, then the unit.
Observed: 304.6; gal
